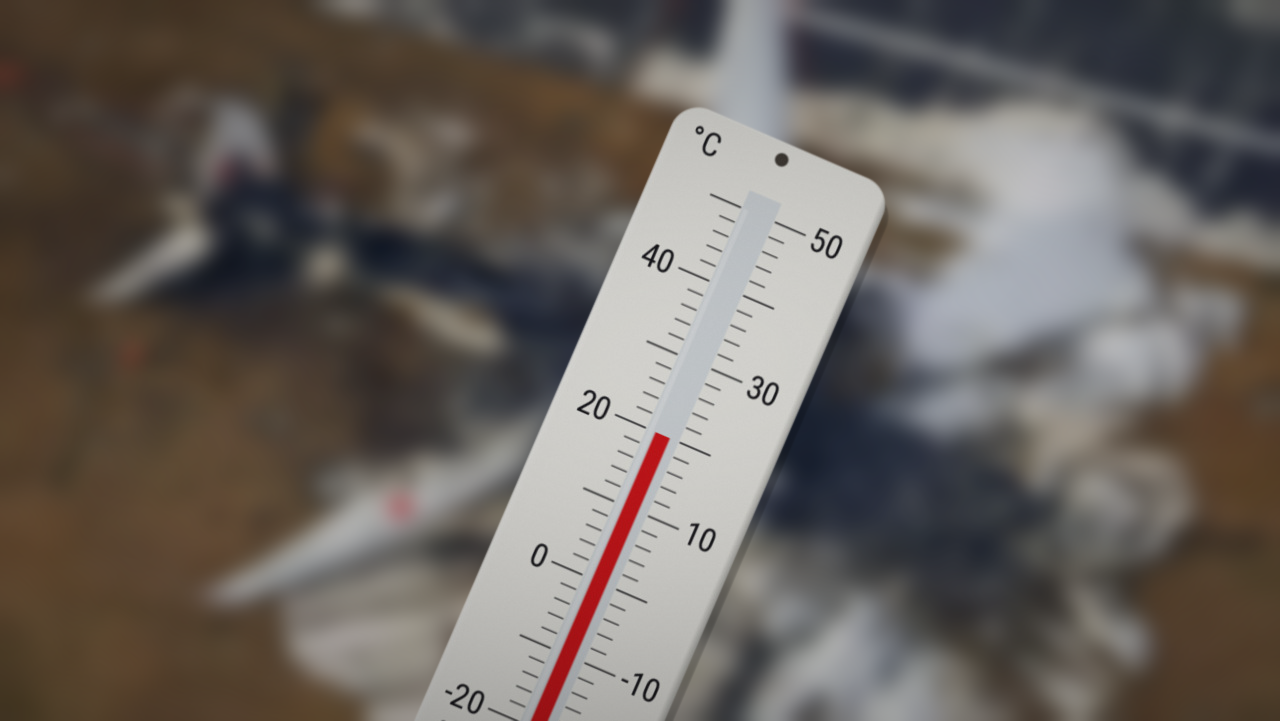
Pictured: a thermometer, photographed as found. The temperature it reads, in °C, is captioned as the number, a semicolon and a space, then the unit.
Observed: 20; °C
